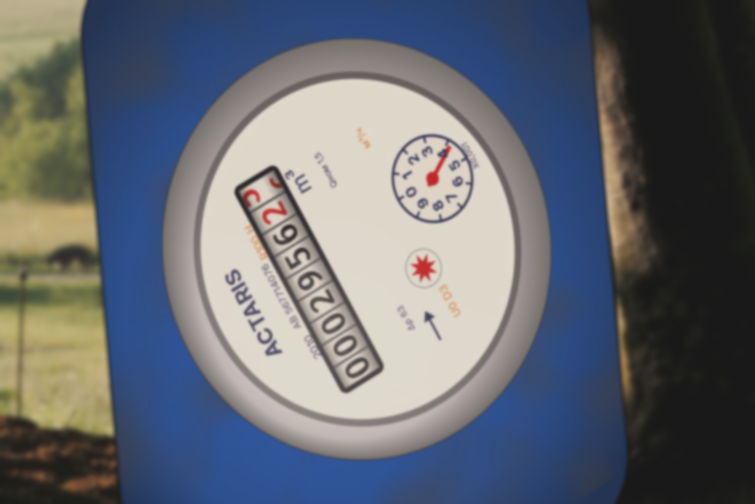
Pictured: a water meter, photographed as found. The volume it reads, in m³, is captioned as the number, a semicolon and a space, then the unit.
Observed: 2956.254; m³
